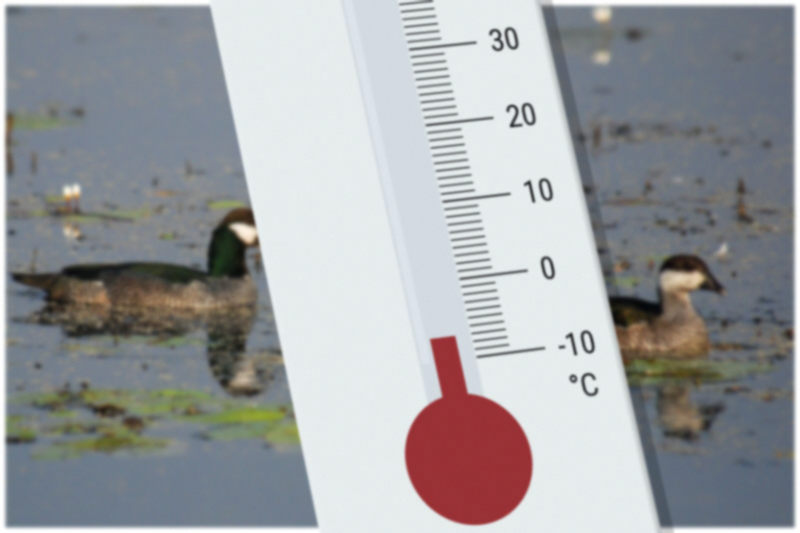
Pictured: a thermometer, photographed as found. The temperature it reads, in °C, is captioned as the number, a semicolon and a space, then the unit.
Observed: -7; °C
